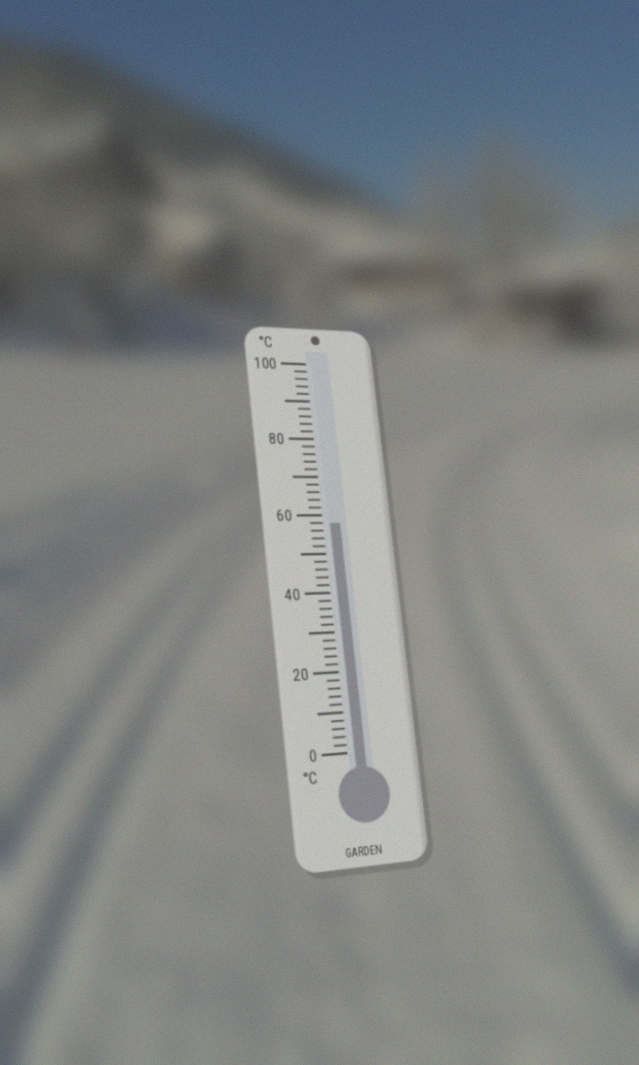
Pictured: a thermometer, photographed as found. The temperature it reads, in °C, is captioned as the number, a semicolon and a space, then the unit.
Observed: 58; °C
